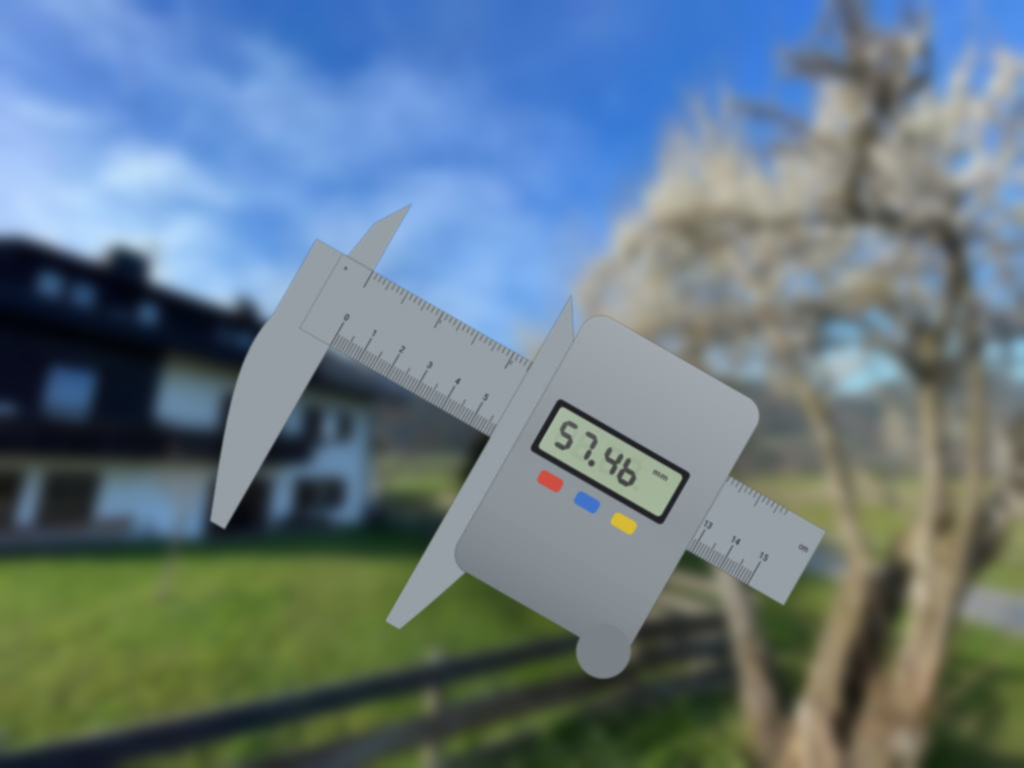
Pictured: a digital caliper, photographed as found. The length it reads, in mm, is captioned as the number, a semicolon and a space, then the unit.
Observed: 57.46; mm
